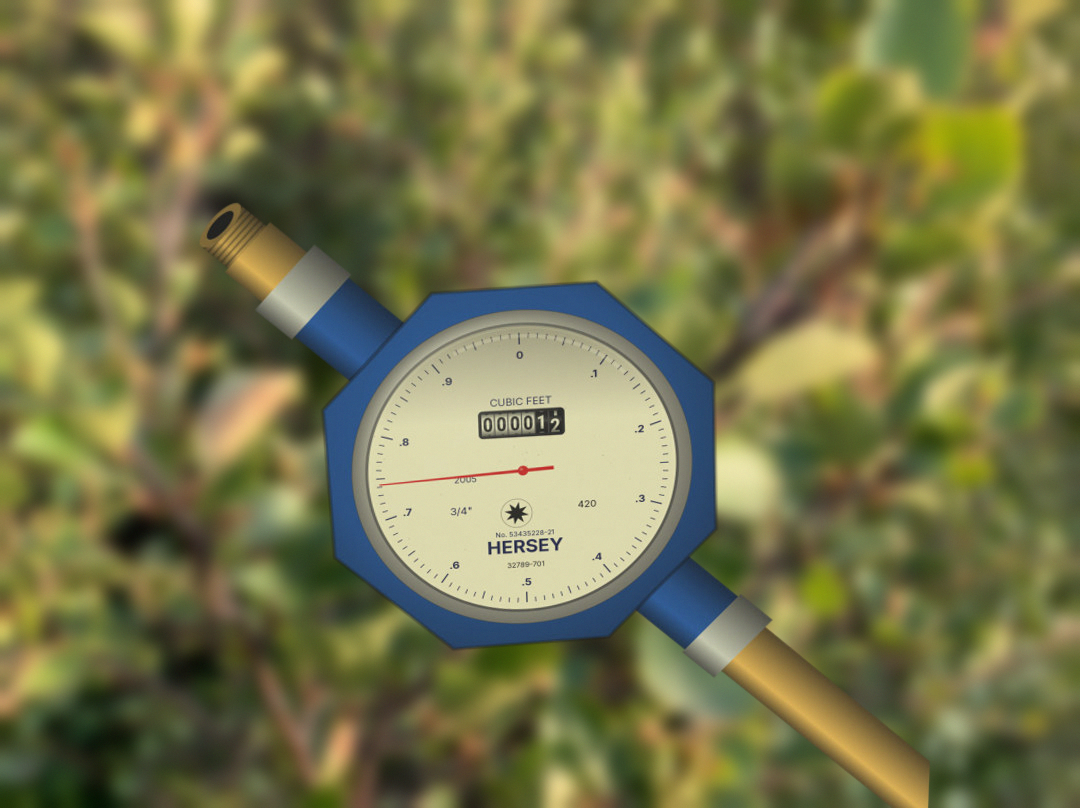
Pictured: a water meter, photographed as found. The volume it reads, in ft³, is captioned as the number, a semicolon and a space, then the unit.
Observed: 11.74; ft³
